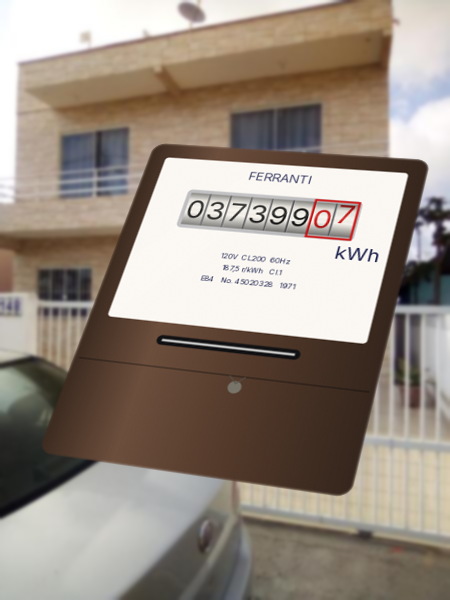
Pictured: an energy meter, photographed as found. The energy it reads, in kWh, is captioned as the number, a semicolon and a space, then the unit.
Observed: 37399.07; kWh
